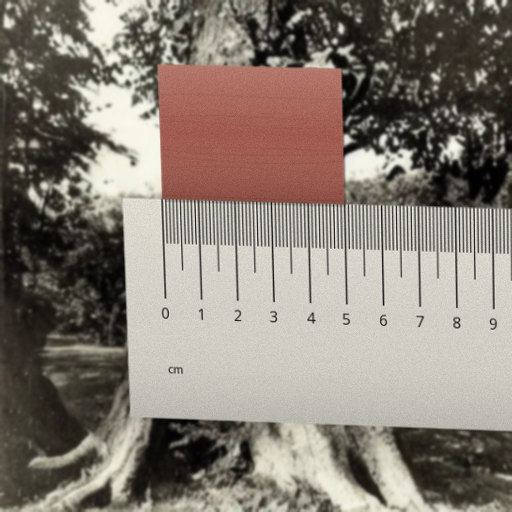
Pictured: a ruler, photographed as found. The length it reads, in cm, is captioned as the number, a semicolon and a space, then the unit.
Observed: 5; cm
